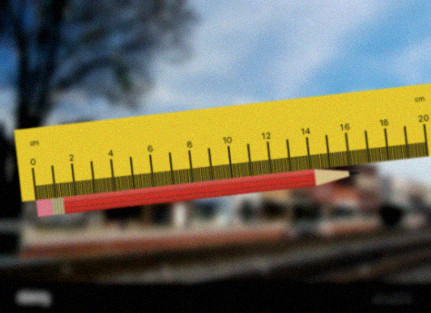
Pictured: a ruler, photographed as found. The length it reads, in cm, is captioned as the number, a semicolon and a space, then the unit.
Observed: 16.5; cm
